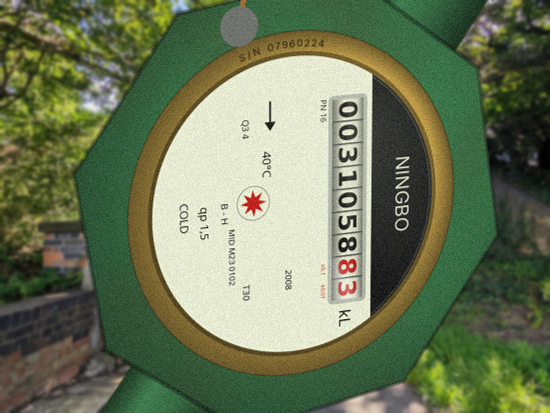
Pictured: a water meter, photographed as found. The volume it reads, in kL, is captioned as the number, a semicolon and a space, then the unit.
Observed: 31058.83; kL
